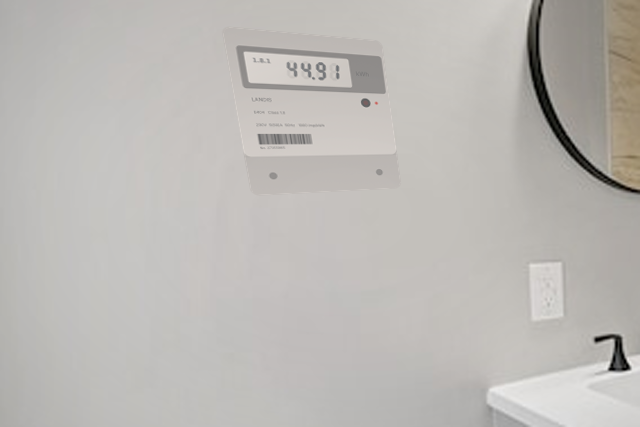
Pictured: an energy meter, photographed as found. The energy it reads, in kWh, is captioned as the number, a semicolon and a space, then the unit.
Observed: 44.91; kWh
